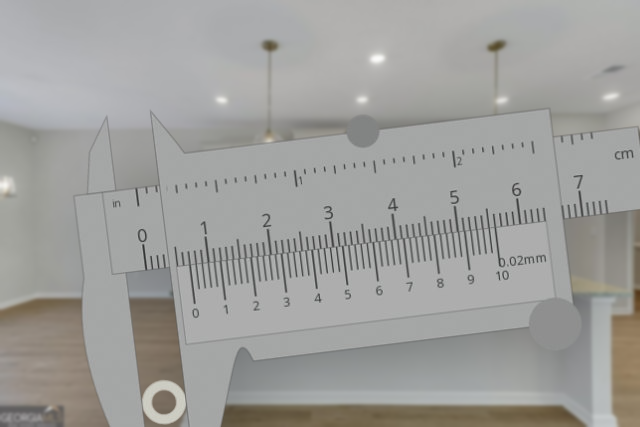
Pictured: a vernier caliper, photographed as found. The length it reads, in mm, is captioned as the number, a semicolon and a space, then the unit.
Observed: 7.0; mm
